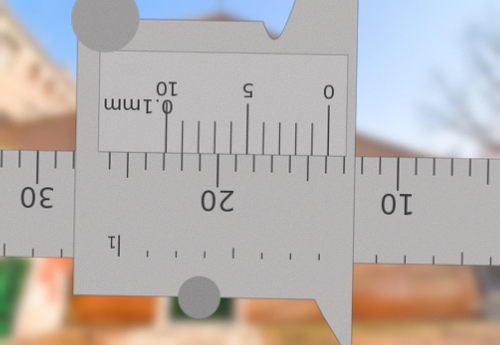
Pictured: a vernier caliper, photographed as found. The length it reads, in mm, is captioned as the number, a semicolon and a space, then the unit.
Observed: 13.9; mm
